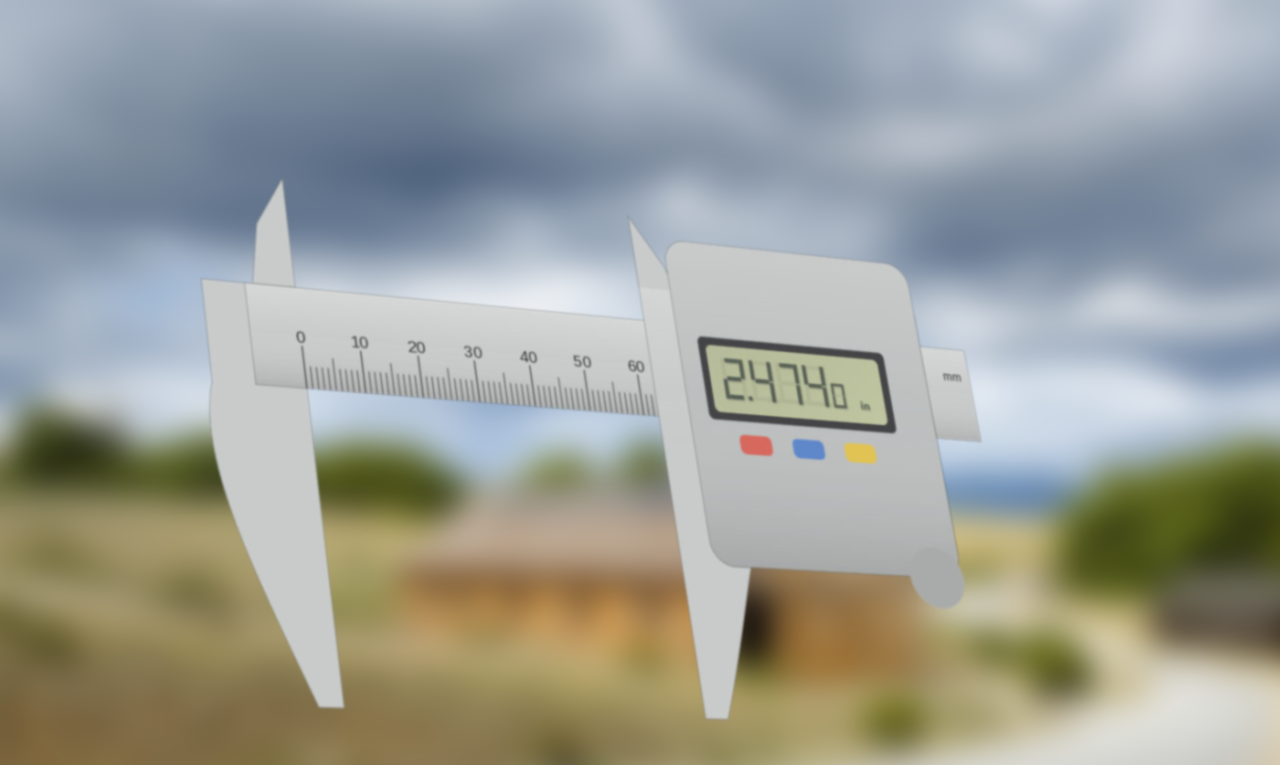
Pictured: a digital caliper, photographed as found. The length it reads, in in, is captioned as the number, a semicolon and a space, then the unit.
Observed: 2.4740; in
